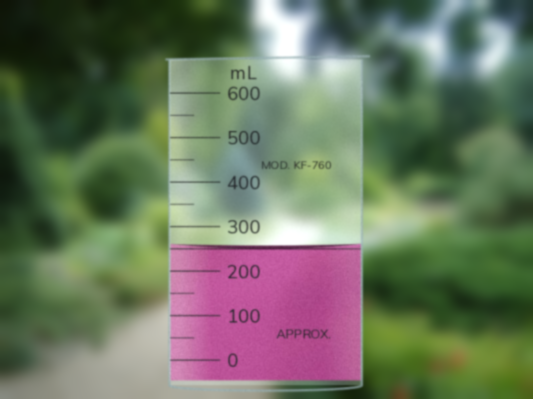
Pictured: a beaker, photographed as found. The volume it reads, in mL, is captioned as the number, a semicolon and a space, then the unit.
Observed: 250; mL
